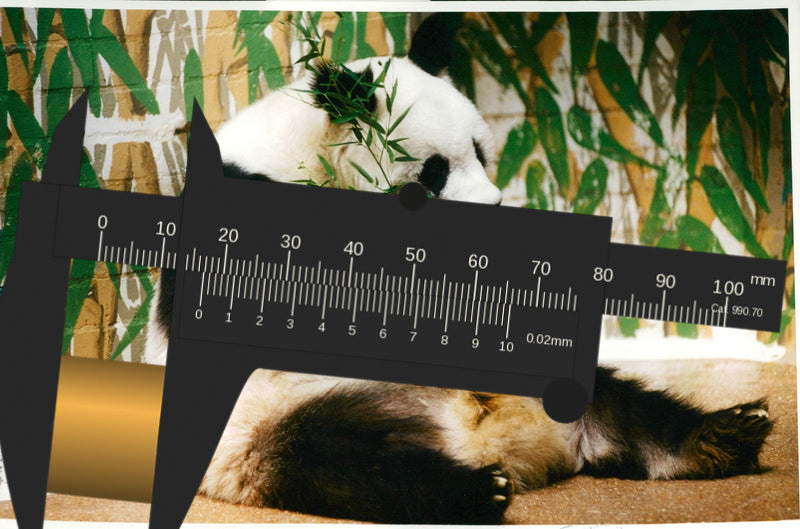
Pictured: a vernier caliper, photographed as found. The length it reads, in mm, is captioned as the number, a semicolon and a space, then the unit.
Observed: 16.8; mm
